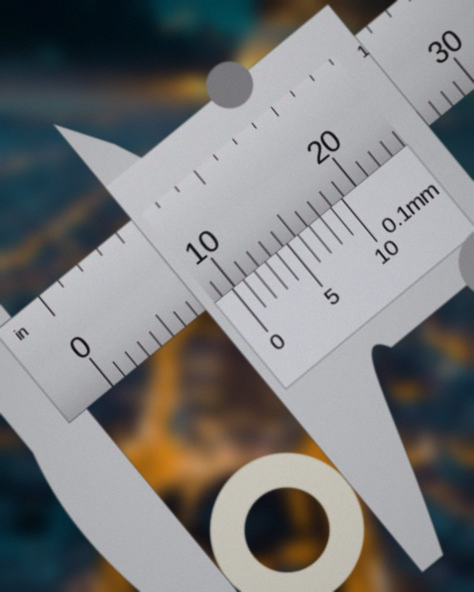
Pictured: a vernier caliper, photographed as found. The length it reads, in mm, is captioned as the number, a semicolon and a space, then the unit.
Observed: 9.8; mm
